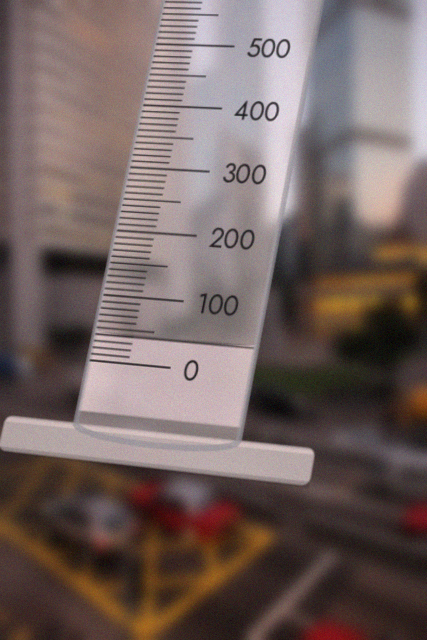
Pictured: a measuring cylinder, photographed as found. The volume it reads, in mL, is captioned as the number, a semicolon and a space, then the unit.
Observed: 40; mL
